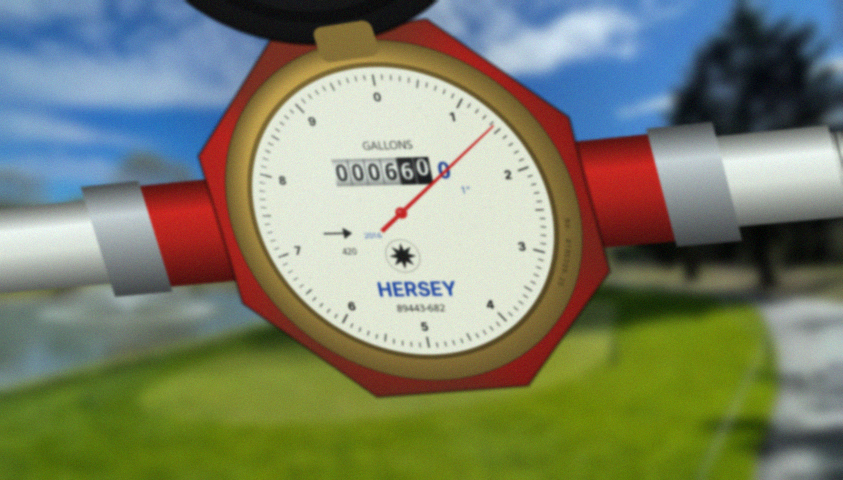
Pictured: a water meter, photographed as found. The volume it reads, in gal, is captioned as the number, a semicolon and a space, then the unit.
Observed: 6601.4; gal
